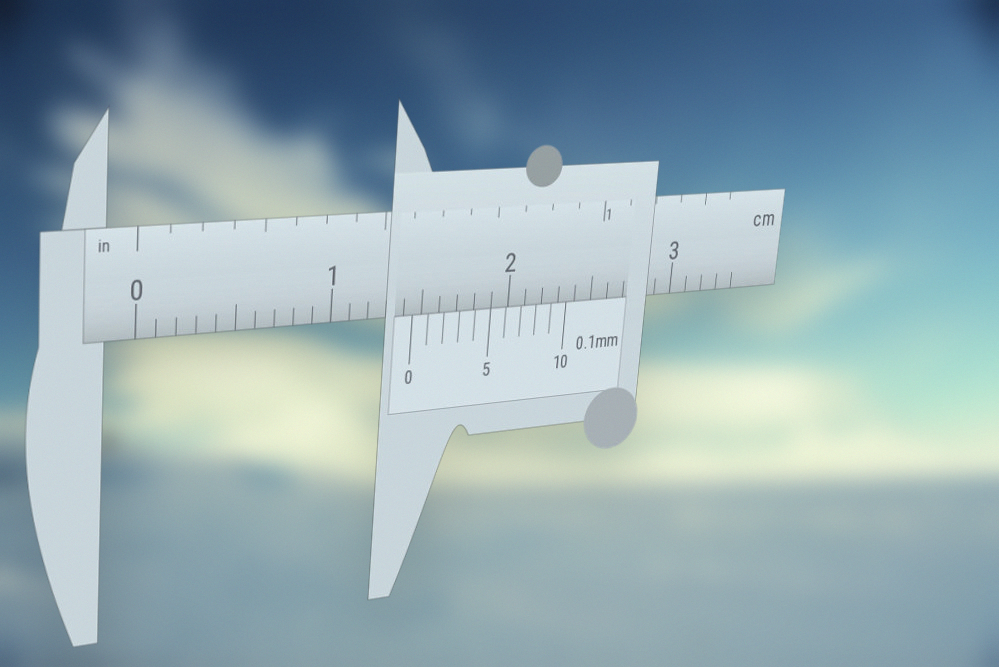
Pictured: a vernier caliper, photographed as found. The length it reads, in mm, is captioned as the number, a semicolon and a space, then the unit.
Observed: 14.5; mm
